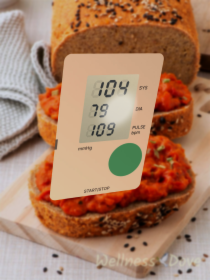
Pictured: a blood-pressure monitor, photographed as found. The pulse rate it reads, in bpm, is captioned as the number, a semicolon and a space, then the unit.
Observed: 109; bpm
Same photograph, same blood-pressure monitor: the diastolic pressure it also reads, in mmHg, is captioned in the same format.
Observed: 79; mmHg
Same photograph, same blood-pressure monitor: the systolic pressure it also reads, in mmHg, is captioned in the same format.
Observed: 104; mmHg
